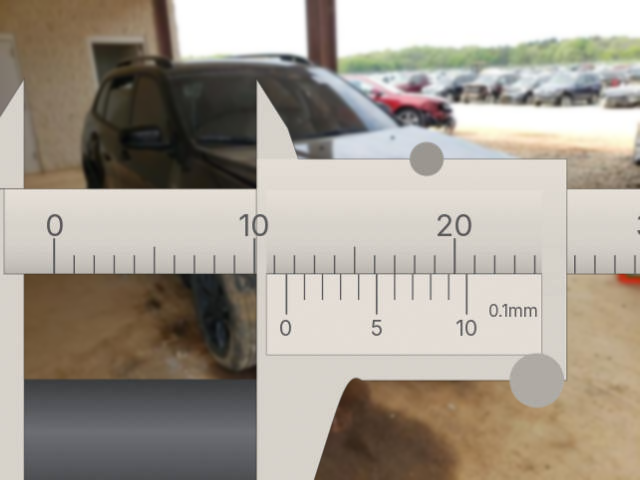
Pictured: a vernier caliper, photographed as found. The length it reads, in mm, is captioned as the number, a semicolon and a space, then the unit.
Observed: 11.6; mm
